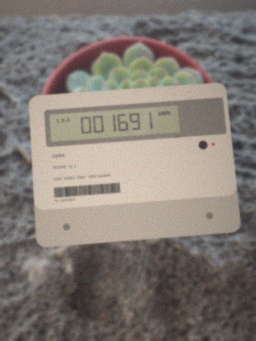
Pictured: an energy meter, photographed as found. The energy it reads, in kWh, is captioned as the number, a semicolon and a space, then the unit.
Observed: 1691; kWh
